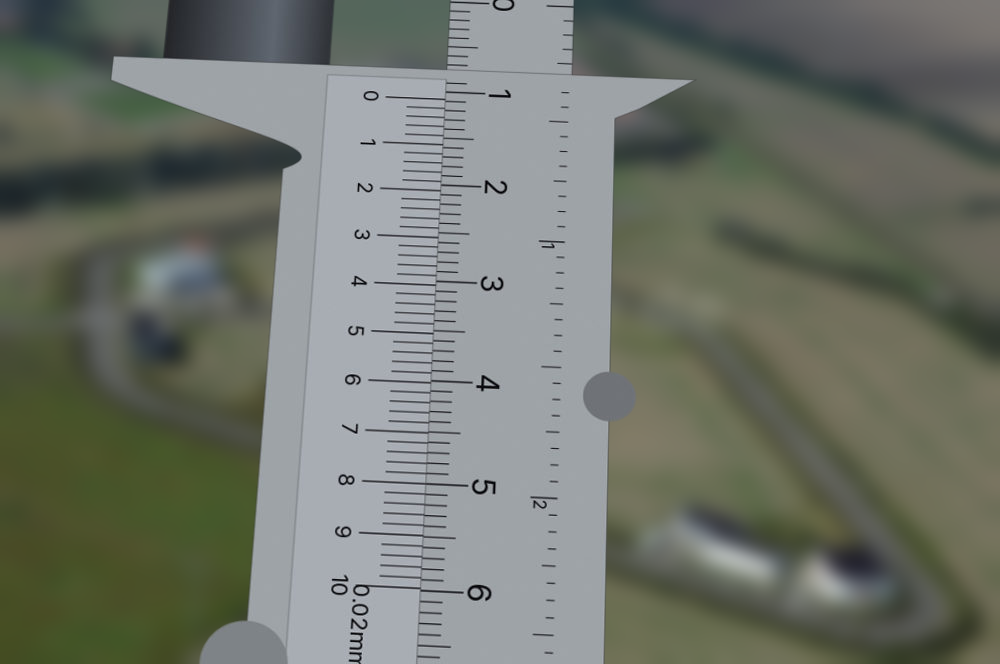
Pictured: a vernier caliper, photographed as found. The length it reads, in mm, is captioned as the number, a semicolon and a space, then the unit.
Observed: 10.8; mm
